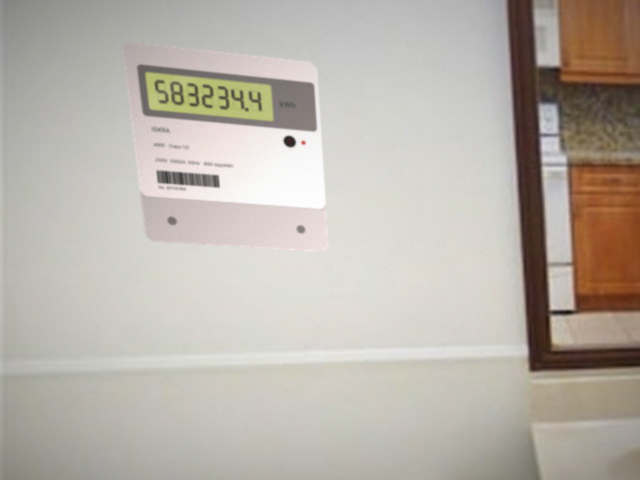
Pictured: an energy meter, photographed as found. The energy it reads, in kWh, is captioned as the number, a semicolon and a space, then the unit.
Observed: 583234.4; kWh
